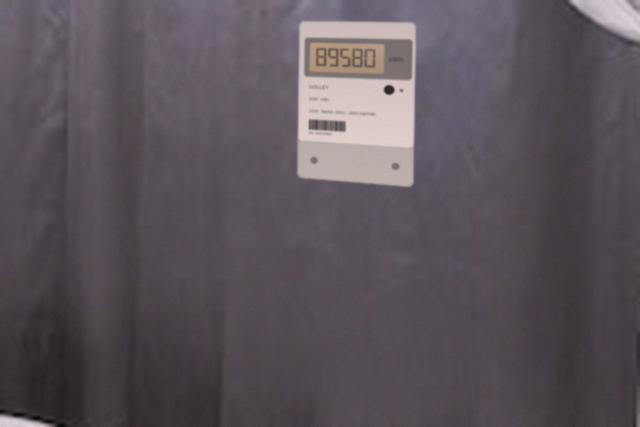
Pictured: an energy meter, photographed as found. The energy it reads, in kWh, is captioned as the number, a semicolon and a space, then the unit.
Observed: 89580; kWh
